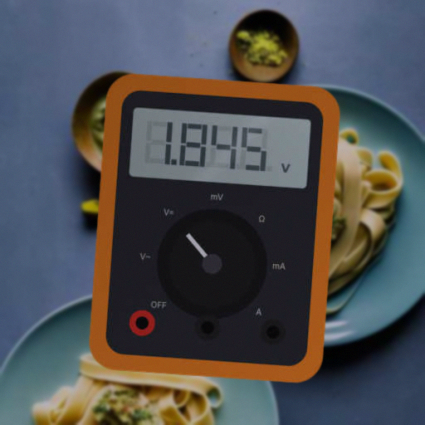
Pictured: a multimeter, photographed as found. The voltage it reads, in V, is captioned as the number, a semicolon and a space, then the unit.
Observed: 1.845; V
